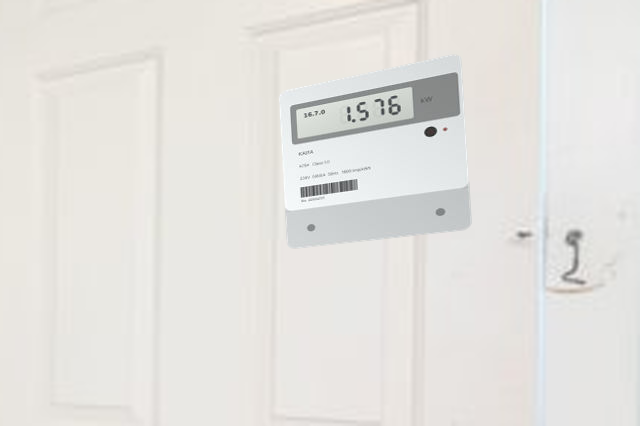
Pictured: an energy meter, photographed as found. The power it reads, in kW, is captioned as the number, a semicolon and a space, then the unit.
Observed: 1.576; kW
